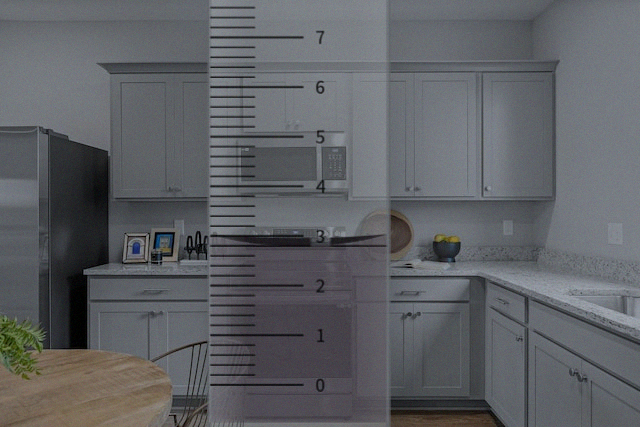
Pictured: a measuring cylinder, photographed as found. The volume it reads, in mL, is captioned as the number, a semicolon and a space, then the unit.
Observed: 2.8; mL
